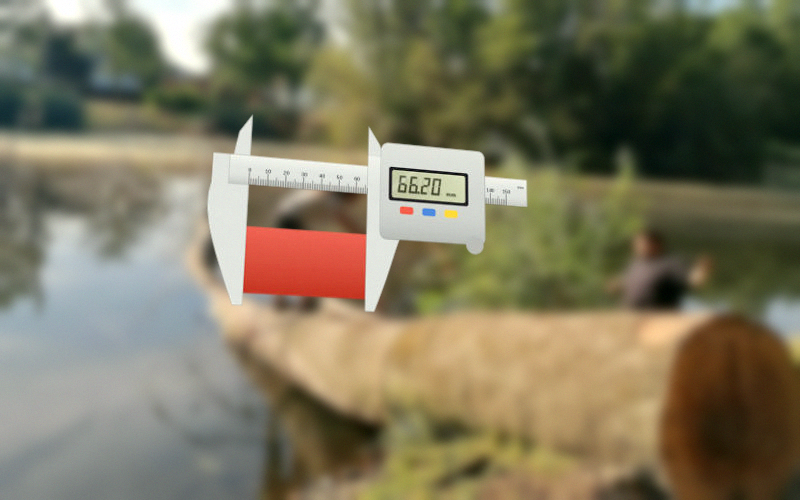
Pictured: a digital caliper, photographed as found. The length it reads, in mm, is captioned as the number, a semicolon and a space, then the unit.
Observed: 66.20; mm
